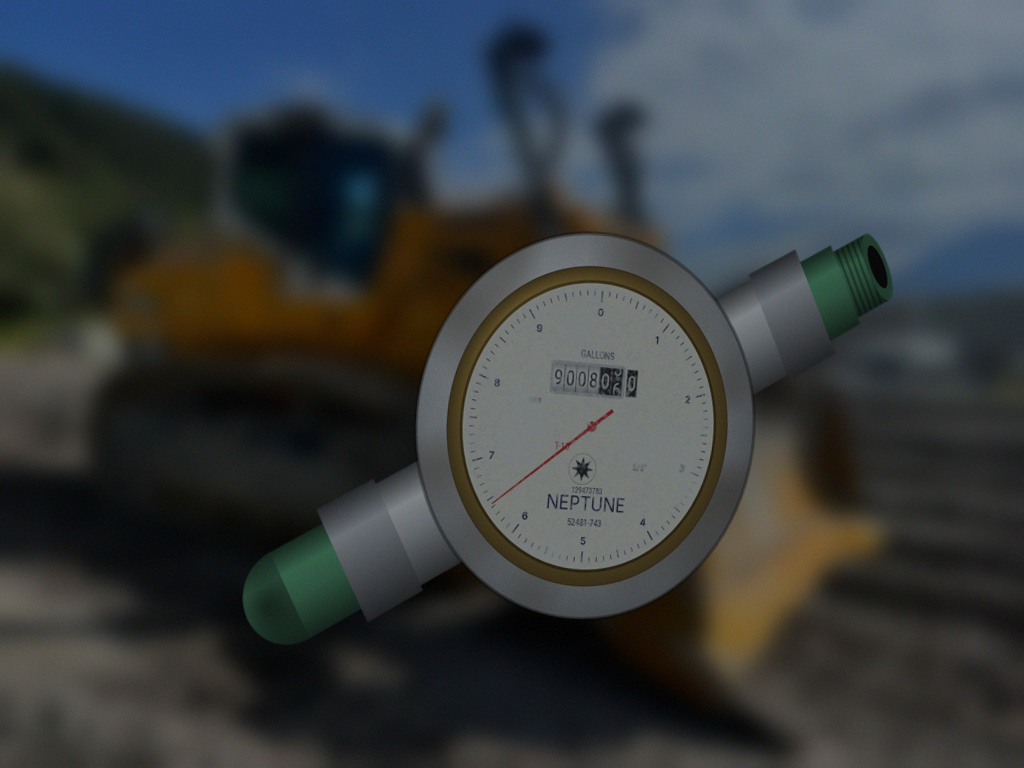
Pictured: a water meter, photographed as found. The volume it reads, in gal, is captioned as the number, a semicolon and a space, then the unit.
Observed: 9008056.4; gal
